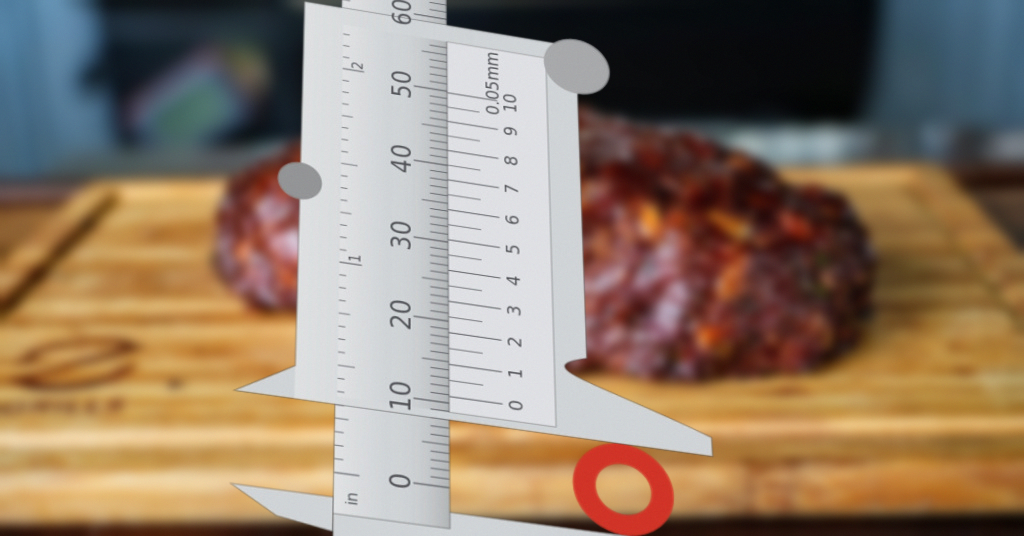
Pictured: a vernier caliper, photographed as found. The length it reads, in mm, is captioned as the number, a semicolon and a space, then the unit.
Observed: 10.8; mm
